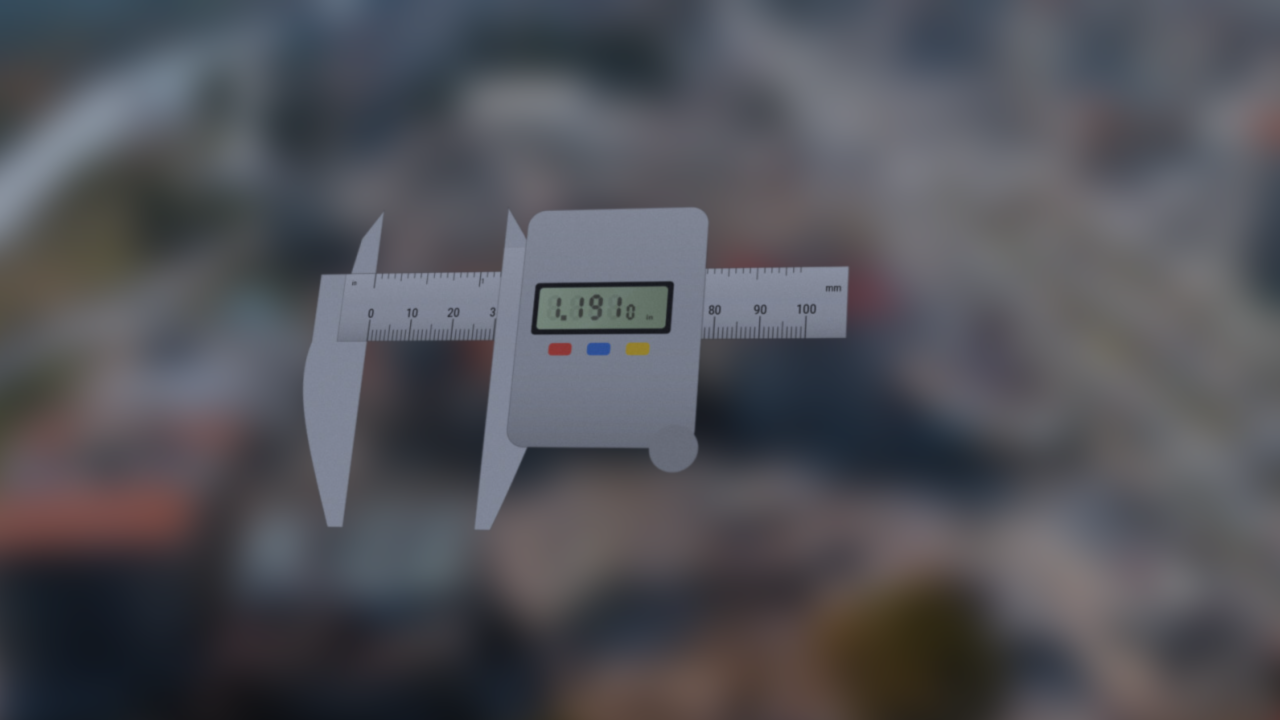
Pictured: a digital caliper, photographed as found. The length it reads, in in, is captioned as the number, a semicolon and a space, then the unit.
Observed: 1.1910; in
